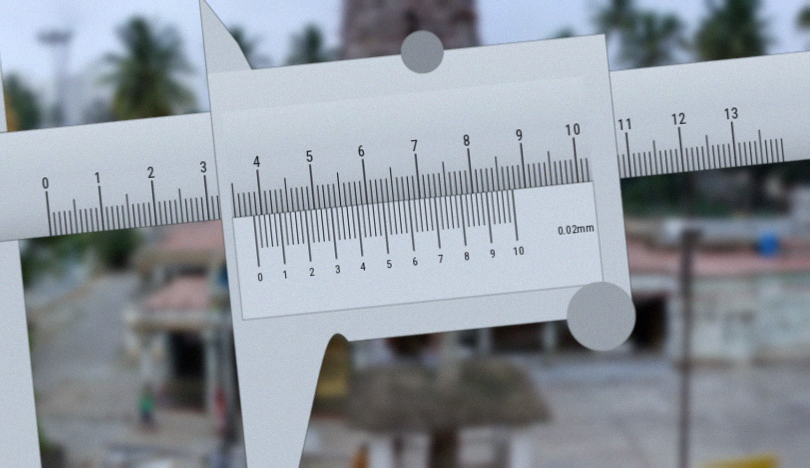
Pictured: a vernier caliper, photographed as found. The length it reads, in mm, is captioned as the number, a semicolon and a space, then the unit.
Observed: 38.5; mm
